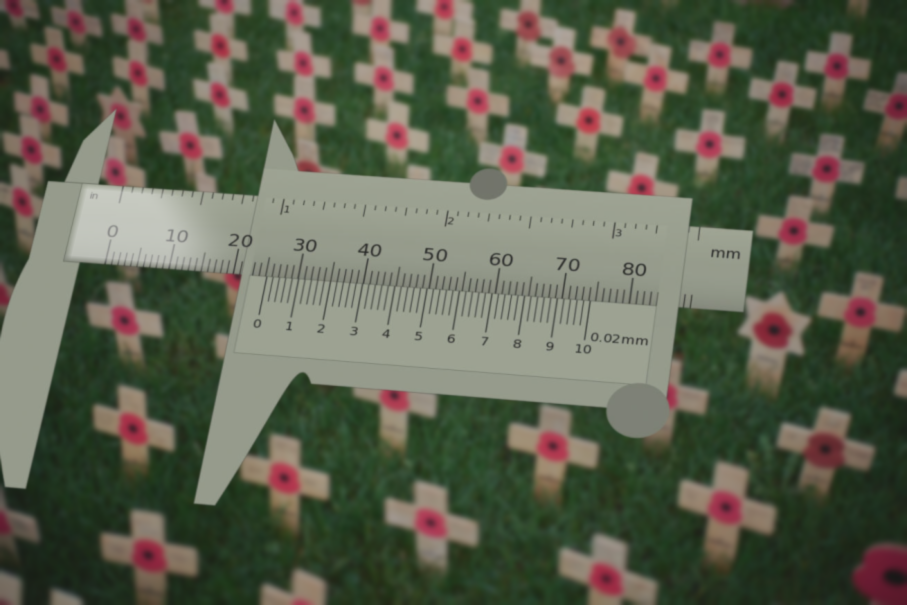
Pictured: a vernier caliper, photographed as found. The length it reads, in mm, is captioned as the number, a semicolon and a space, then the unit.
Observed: 25.2; mm
